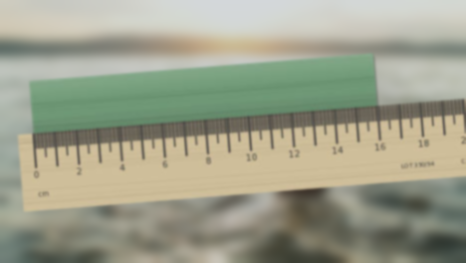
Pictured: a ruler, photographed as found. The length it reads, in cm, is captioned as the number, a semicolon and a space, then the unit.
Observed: 16; cm
